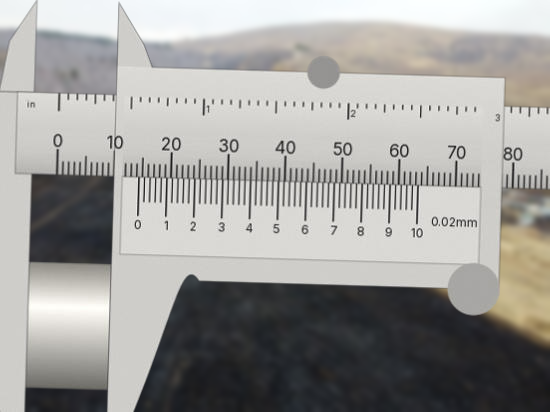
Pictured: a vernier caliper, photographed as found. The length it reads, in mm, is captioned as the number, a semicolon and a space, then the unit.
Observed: 14.4; mm
